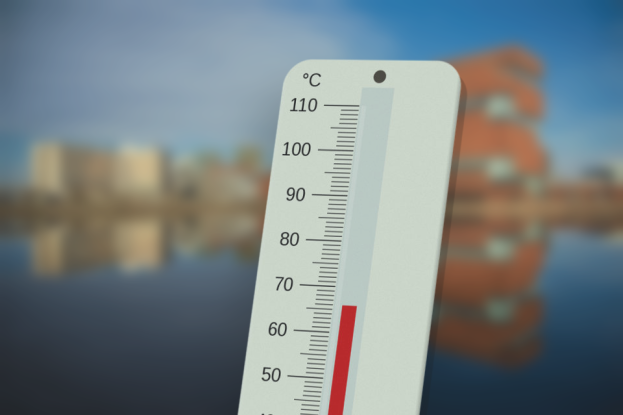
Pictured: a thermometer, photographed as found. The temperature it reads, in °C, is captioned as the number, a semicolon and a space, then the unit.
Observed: 66; °C
